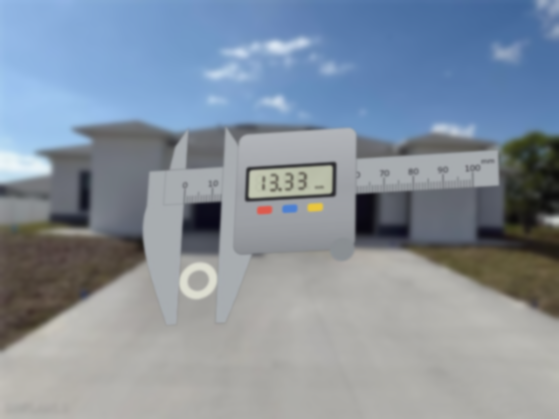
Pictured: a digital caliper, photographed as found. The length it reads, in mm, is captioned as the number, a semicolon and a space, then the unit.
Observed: 13.33; mm
